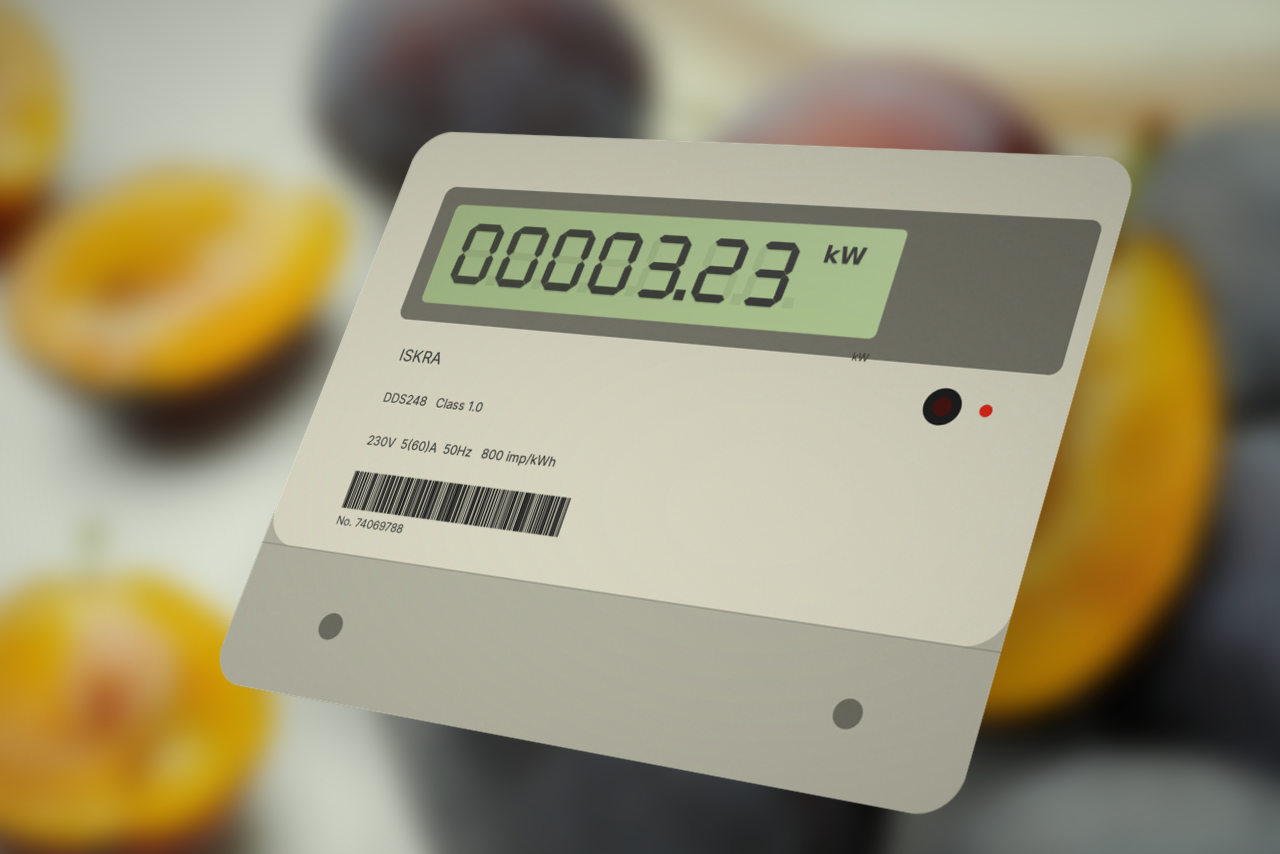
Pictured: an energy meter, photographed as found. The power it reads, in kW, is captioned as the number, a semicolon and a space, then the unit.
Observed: 3.23; kW
